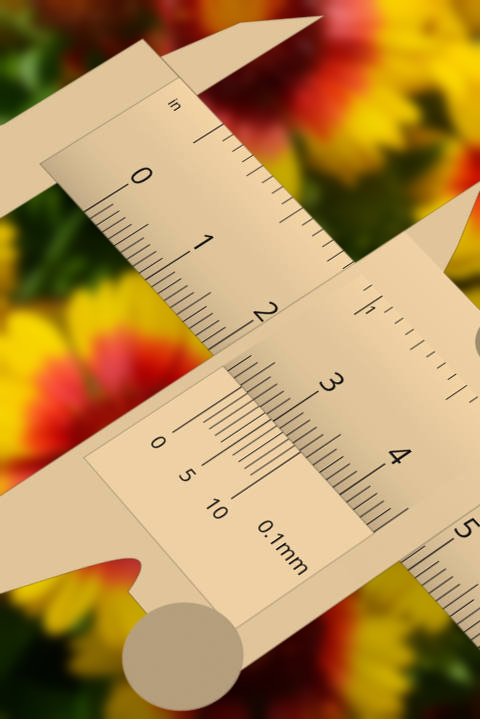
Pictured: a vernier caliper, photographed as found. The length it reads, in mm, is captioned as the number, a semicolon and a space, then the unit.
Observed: 25.2; mm
